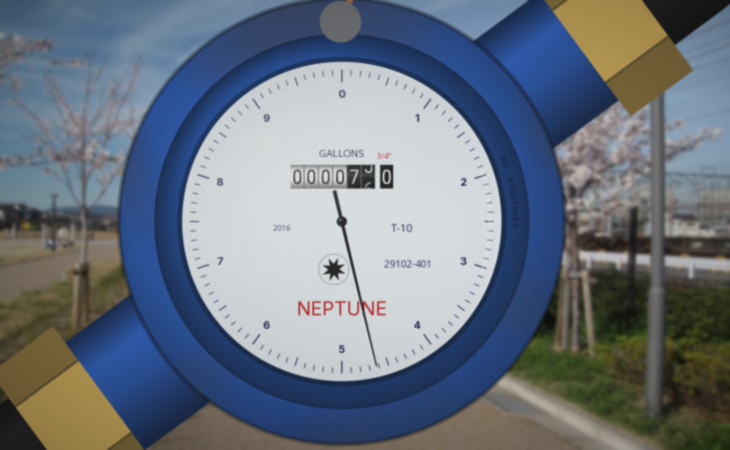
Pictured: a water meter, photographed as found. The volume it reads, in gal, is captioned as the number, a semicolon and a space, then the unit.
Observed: 754.6; gal
